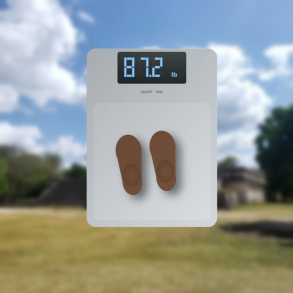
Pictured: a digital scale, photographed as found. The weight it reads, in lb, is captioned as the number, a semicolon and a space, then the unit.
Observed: 87.2; lb
